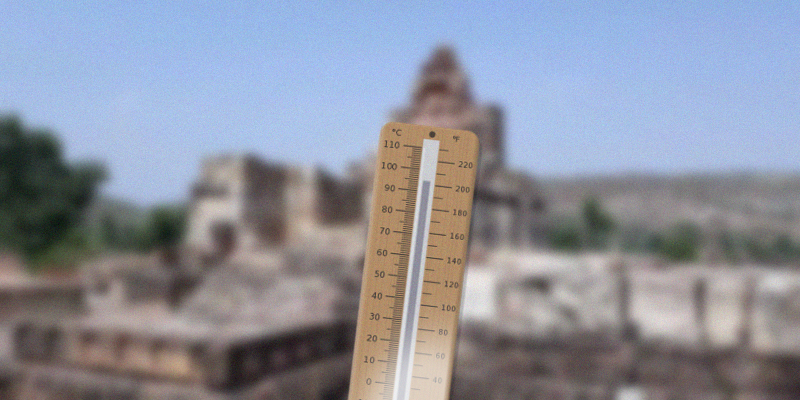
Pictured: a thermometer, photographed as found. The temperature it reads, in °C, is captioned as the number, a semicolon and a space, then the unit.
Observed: 95; °C
